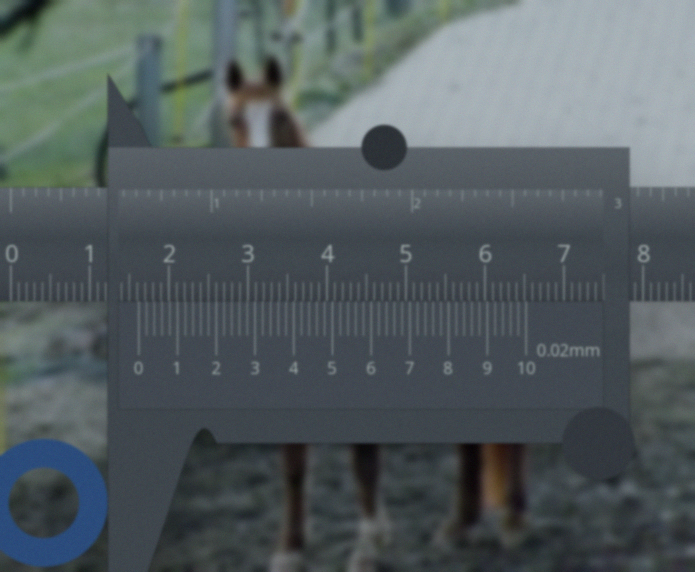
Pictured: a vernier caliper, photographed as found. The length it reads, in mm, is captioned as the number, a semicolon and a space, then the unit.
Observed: 16.2; mm
